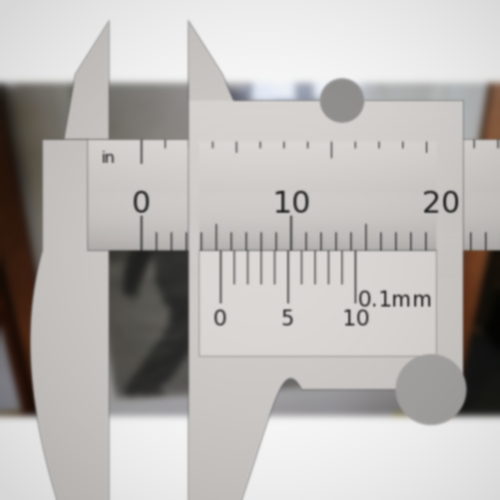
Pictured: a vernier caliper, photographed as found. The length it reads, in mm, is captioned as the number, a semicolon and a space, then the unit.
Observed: 5.3; mm
